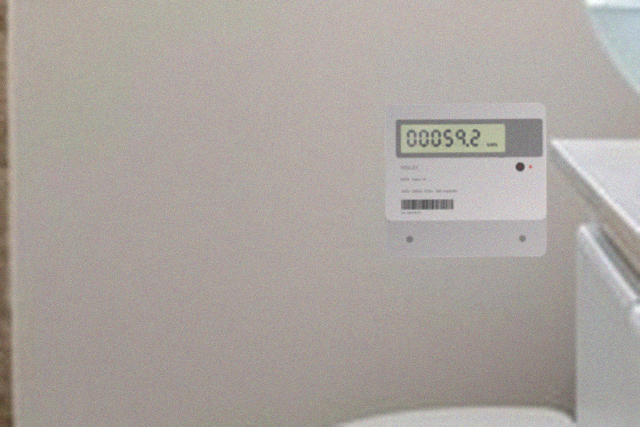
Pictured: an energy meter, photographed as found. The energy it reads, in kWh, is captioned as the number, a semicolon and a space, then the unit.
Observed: 59.2; kWh
